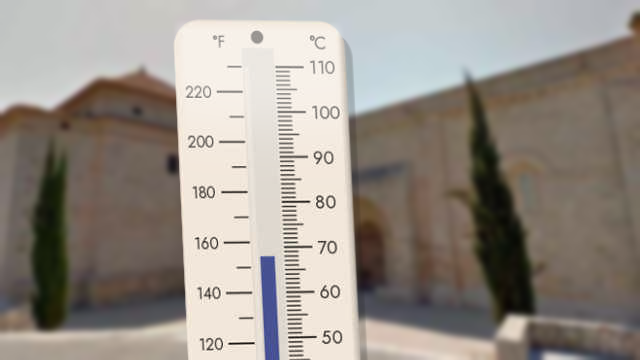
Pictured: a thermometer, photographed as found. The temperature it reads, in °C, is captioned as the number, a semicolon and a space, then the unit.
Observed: 68; °C
